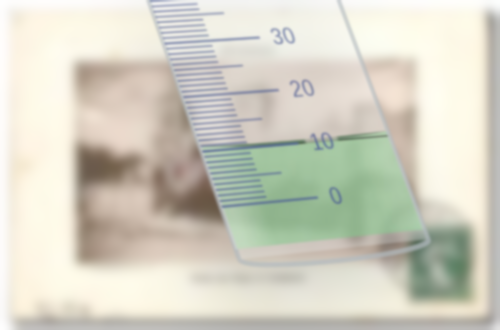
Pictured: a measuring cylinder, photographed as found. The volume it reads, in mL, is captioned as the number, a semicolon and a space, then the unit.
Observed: 10; mL
